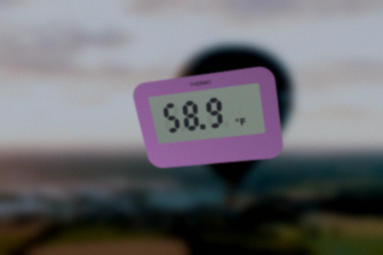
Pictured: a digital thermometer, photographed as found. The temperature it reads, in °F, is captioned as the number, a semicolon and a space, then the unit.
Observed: 58.9; °F
